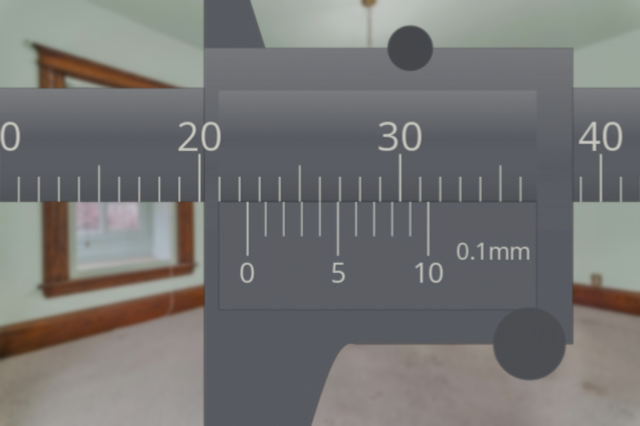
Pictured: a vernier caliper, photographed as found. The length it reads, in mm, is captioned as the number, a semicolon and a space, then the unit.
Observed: 22.4; mm
